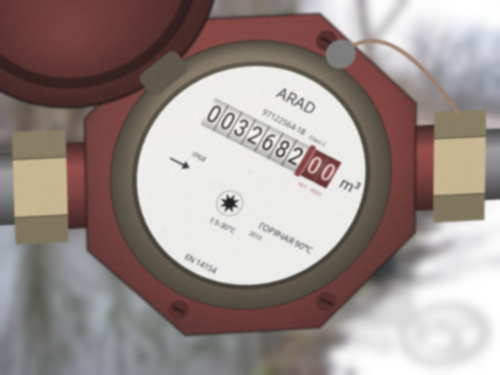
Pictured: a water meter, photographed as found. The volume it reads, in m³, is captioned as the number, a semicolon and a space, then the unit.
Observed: 32682.00; m³
